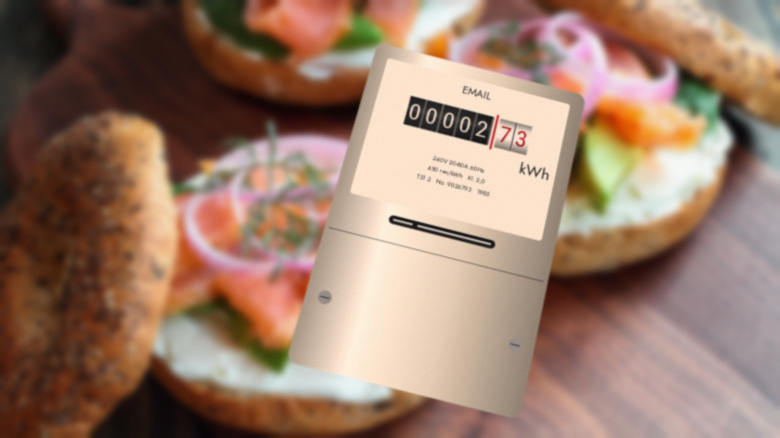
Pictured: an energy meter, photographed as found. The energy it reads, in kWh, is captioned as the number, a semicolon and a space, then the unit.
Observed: 2.73; kWh
